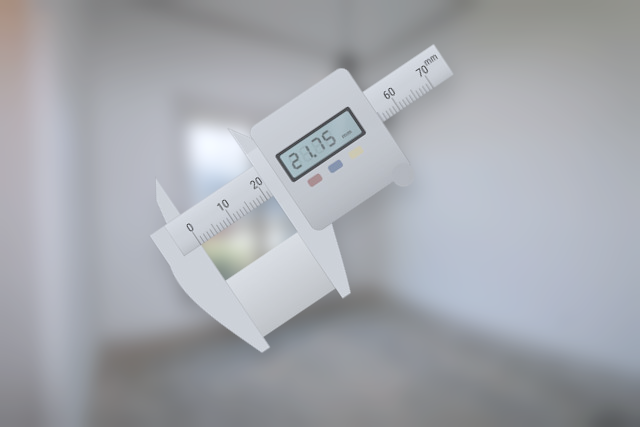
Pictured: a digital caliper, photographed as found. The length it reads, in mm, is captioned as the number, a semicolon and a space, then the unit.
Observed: 21.75; mm
